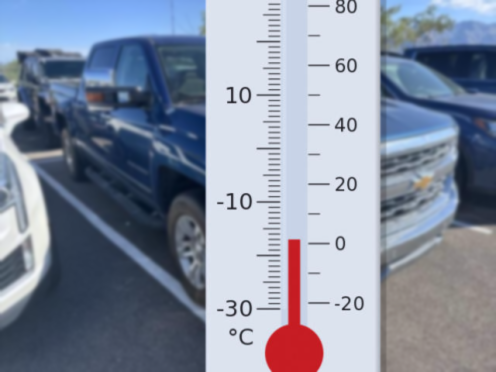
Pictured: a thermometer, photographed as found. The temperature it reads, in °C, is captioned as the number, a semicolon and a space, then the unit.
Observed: -17; °C
